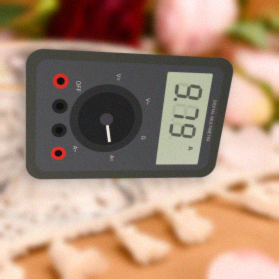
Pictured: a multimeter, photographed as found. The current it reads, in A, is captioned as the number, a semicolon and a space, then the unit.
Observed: 9.79; A
